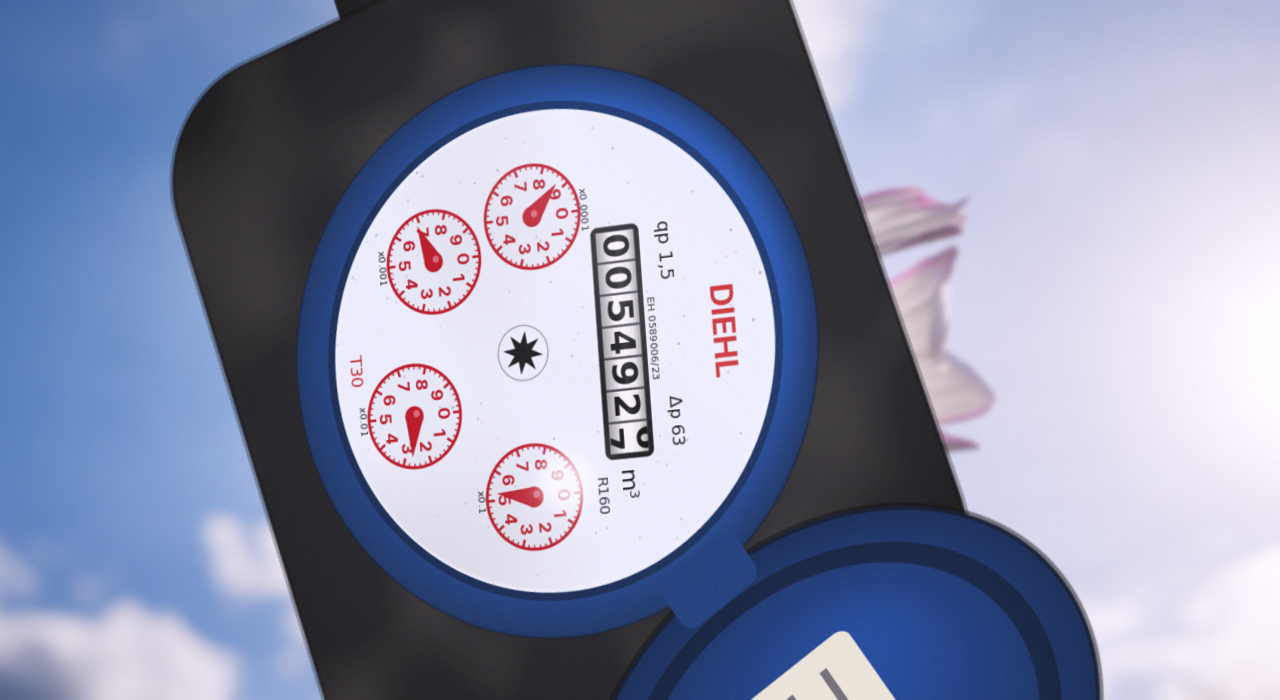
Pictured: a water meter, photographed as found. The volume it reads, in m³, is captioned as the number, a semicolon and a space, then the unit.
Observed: 54926.5268; m³
